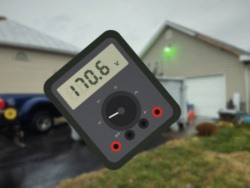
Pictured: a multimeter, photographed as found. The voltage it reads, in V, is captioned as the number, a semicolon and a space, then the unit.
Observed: 170.6; V
